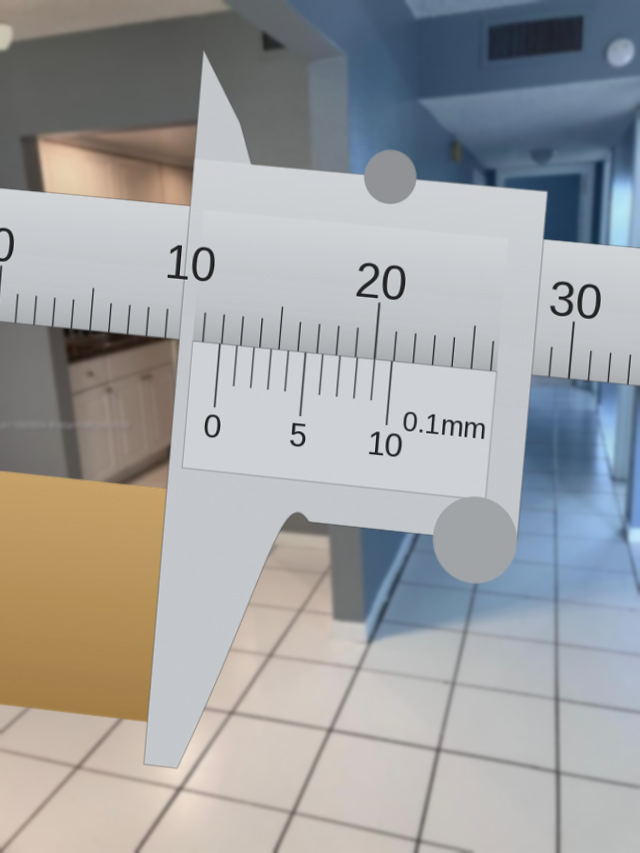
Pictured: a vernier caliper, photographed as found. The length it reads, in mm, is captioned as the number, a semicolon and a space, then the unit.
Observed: 11.9; mm
